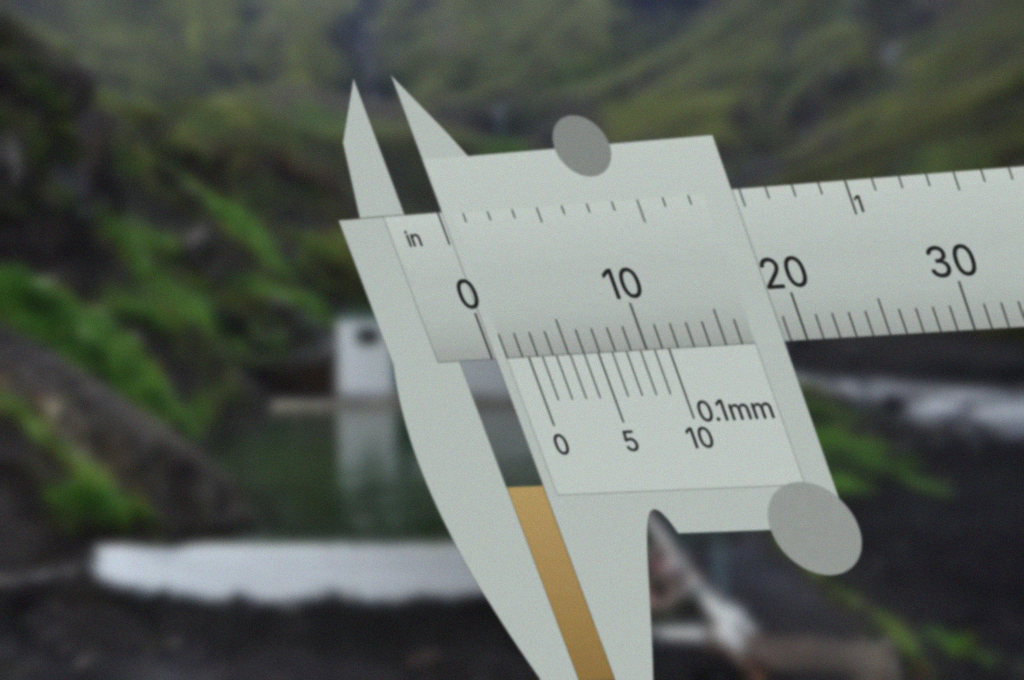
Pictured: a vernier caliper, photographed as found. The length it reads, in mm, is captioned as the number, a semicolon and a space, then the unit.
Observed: 2.4; mm
